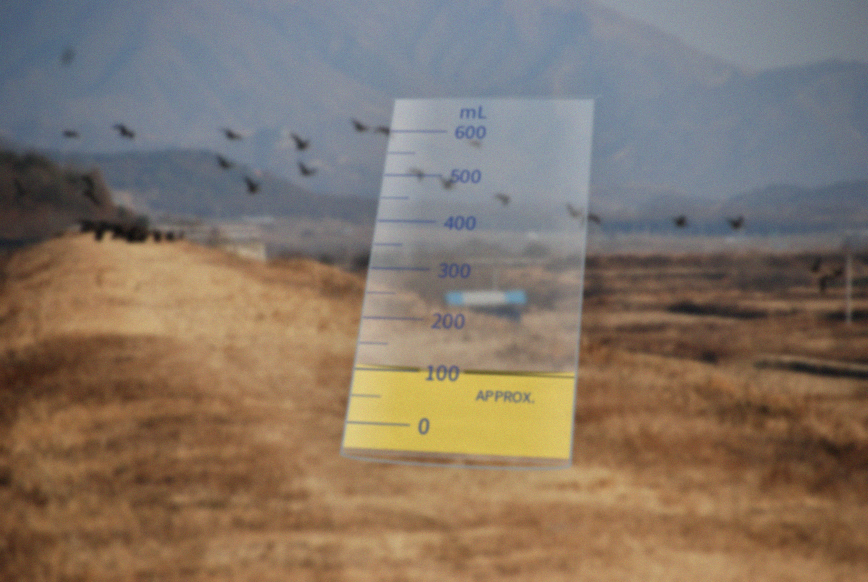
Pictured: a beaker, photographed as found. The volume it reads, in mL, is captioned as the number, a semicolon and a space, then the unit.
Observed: 100; mL
